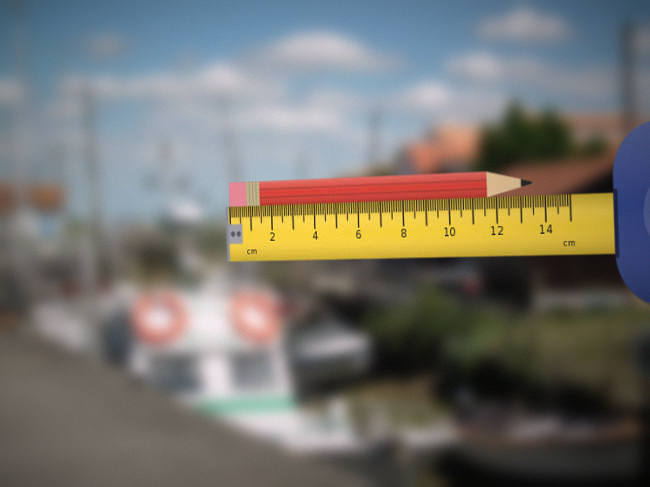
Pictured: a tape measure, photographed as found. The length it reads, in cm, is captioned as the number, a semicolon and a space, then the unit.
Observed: 13.5; cm
